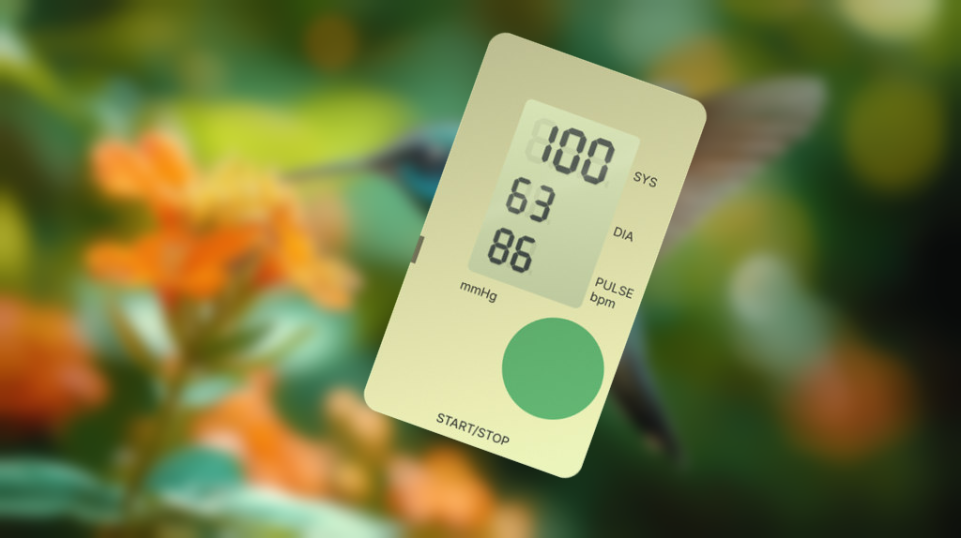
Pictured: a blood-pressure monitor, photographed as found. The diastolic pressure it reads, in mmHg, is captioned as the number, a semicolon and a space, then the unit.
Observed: 63; mmHg
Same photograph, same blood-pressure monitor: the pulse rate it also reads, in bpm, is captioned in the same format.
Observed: 86; bpm
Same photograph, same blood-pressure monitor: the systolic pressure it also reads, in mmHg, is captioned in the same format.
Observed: 100; mmHg
